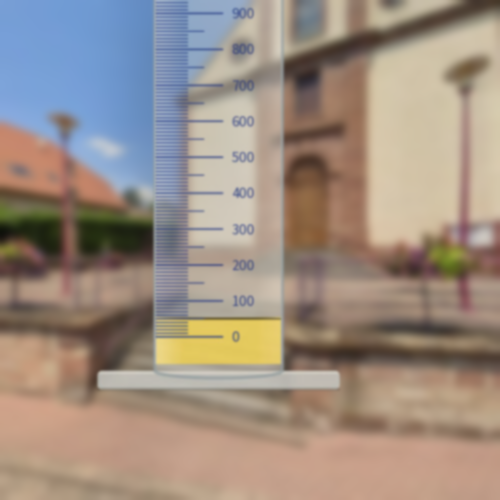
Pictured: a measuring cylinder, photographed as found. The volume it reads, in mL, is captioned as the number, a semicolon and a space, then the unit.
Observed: 50; mL
